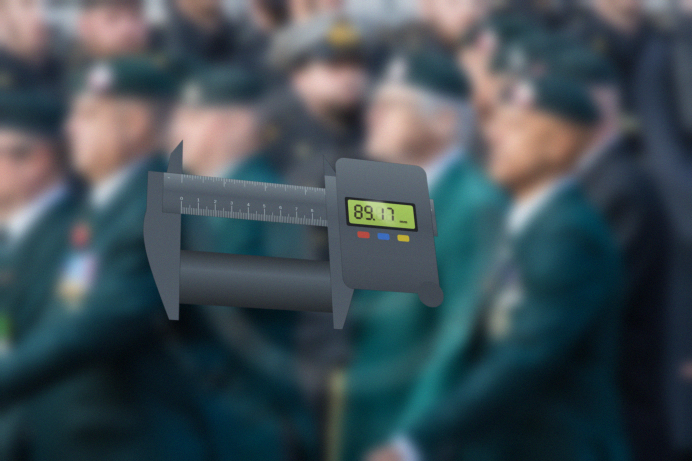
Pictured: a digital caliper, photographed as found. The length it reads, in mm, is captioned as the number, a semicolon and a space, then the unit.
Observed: 89.17; mm
